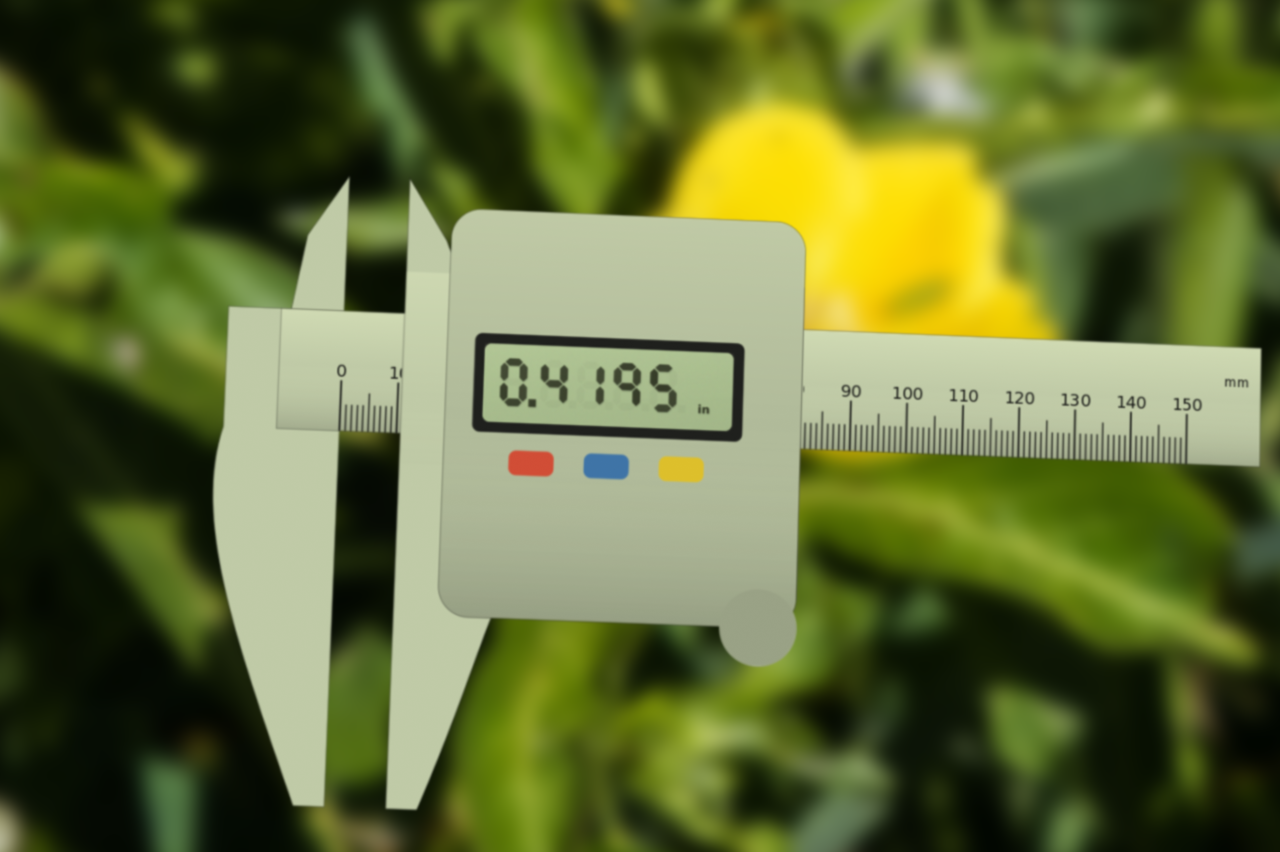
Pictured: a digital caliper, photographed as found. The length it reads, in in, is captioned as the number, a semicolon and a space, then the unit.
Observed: 0.4195; in
